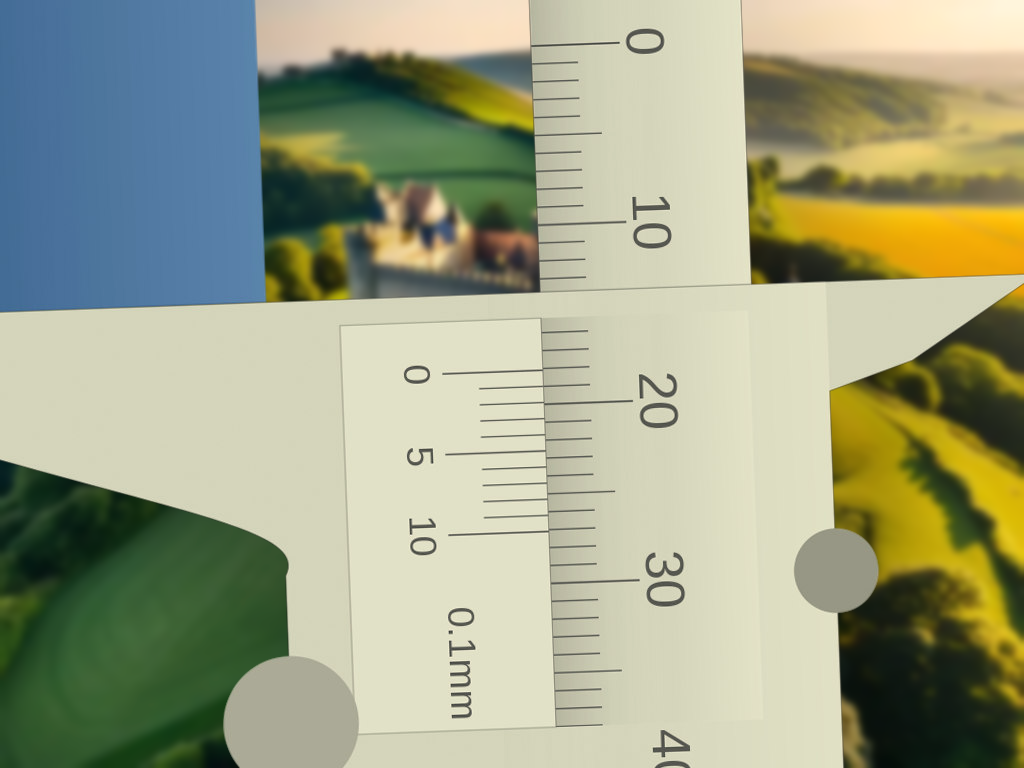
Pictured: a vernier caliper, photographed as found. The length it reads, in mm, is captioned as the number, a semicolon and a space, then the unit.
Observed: 18.1; mm
